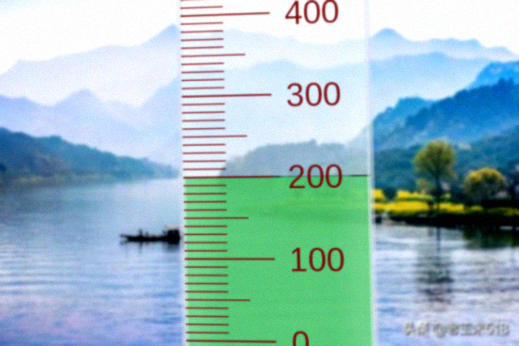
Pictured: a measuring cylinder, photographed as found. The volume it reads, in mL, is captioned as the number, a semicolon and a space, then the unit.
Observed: 200; mL
